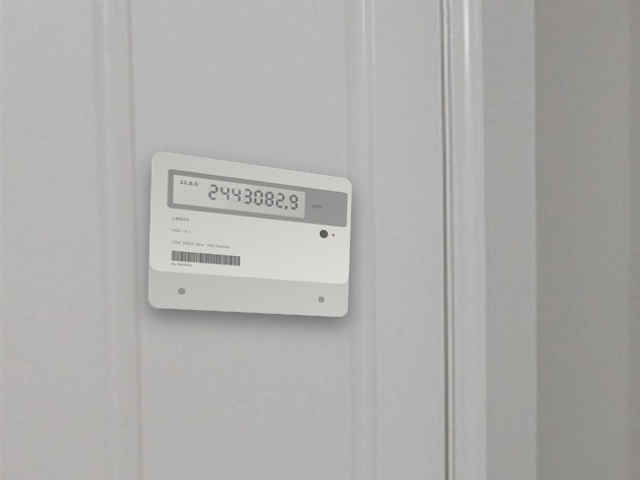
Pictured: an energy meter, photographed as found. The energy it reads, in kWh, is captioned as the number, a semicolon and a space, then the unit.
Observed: 2443082.9; kWh
